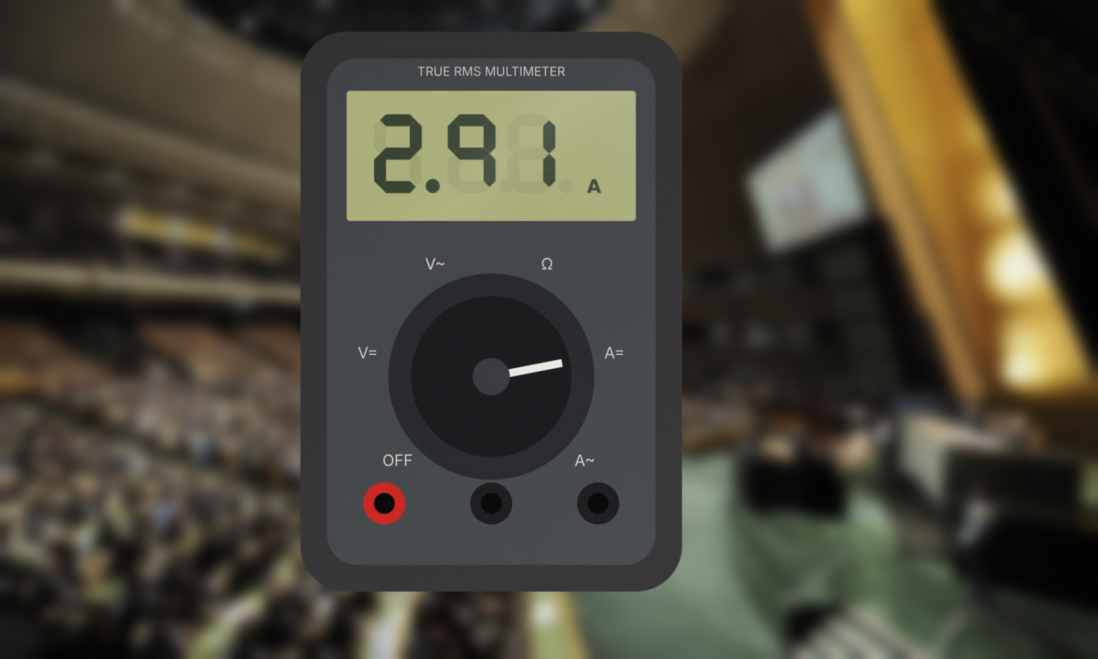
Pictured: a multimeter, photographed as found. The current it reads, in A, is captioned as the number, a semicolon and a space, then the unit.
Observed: 2.91; A
